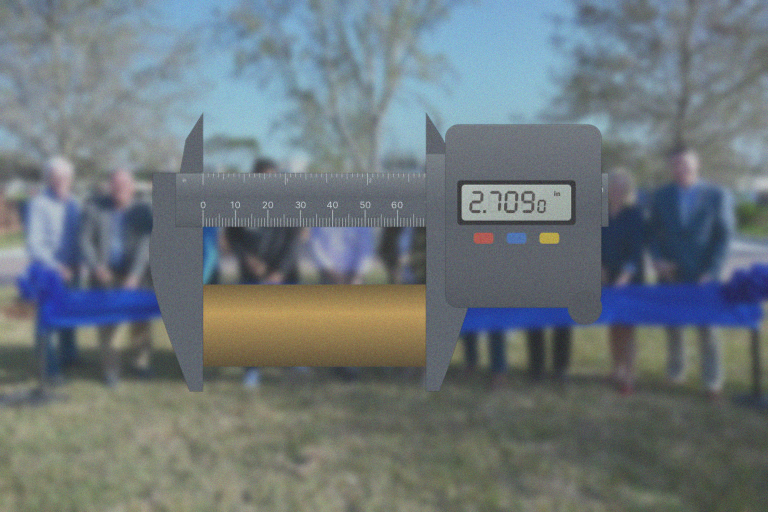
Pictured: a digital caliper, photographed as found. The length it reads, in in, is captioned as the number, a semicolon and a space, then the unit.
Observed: 2.7090; in
